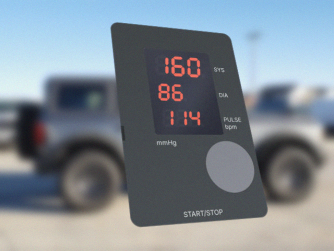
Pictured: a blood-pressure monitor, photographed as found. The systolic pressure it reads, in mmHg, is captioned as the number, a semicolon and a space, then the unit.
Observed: 160; mmHg
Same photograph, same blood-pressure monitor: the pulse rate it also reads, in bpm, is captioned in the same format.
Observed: 114; bpm
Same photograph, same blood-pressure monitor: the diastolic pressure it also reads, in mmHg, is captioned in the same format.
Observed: 86; mmHg
